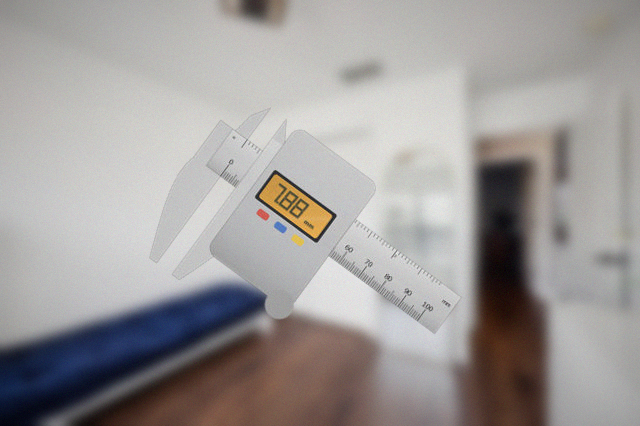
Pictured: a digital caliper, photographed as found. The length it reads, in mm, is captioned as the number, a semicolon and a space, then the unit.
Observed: 7.88; mm
